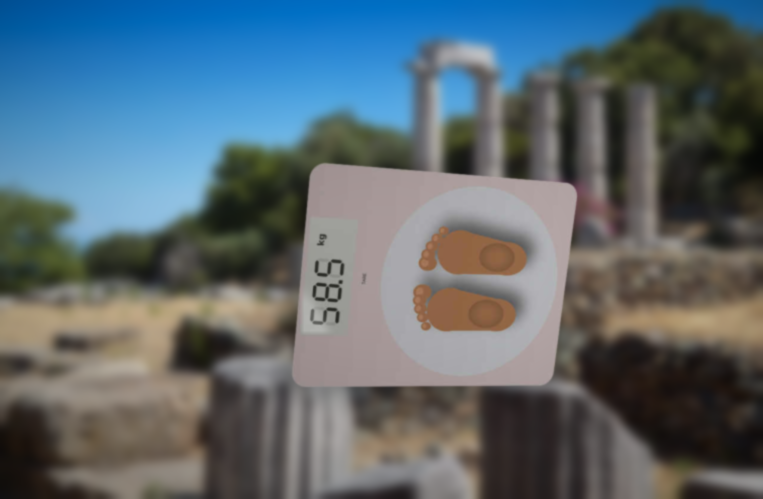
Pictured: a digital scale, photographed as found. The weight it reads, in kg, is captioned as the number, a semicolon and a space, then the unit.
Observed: 58.5; kg
